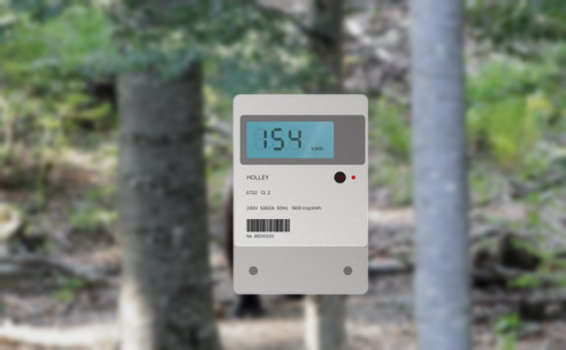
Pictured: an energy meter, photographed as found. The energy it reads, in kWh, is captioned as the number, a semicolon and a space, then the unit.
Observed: 154; kWh
